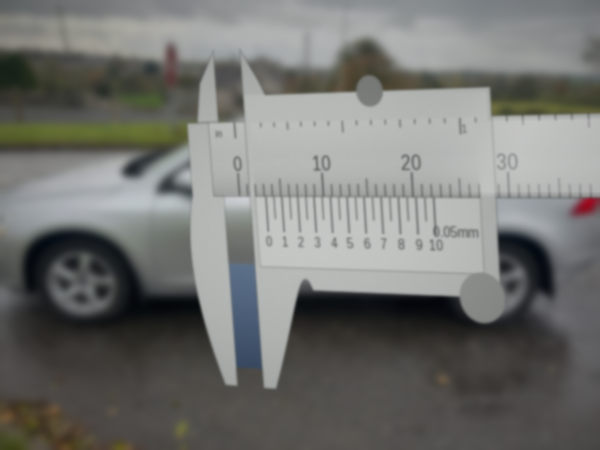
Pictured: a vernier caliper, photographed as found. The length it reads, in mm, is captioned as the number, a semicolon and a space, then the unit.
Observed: 3.2; mm
